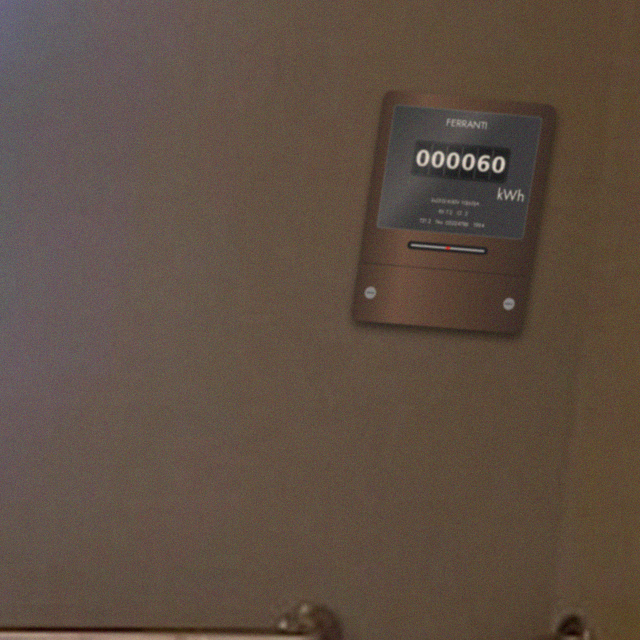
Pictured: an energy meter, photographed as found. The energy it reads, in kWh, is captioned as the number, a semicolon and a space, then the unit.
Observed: 60; kWh
